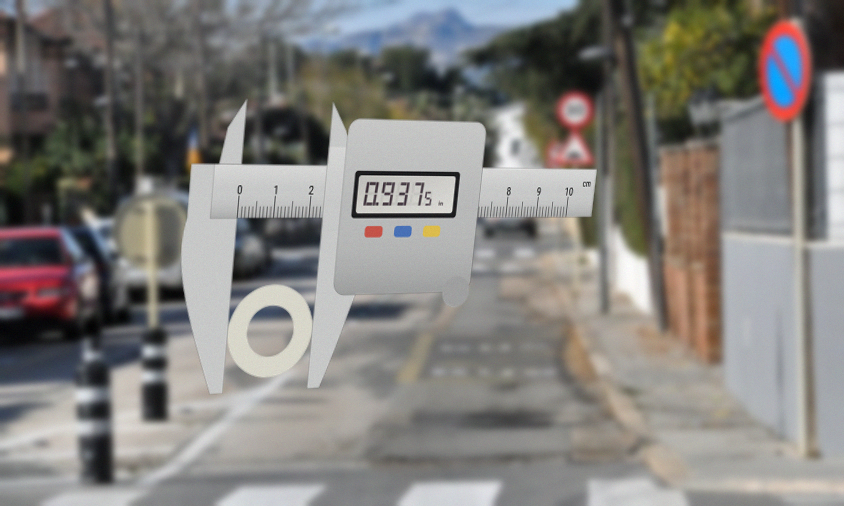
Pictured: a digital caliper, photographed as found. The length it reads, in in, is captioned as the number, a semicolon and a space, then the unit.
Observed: 0.9375; in
